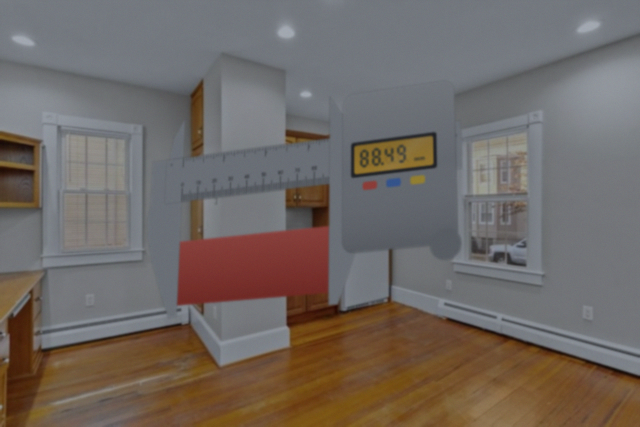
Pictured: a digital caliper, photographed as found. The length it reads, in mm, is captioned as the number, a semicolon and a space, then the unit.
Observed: 88.49; mm
